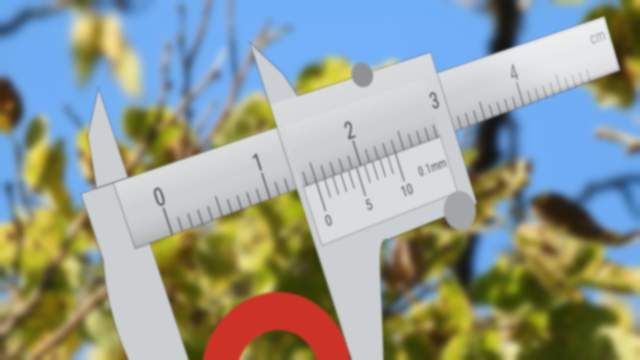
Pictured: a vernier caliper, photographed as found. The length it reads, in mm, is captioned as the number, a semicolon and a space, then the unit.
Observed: 15.0; mm
